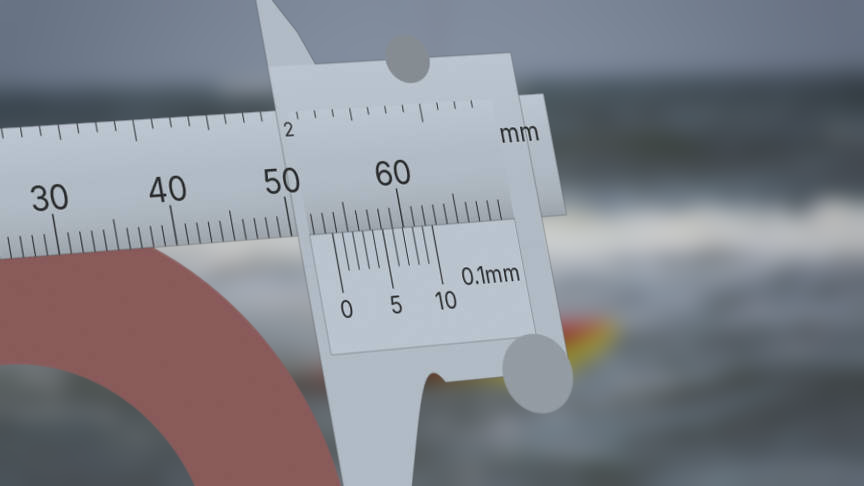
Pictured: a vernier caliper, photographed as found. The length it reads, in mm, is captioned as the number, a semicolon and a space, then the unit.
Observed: 53.6; mm
